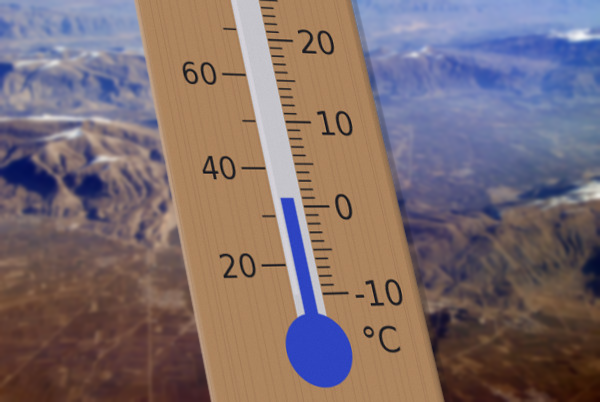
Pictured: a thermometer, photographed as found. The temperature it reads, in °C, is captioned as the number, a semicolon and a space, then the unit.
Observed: 1; °C
